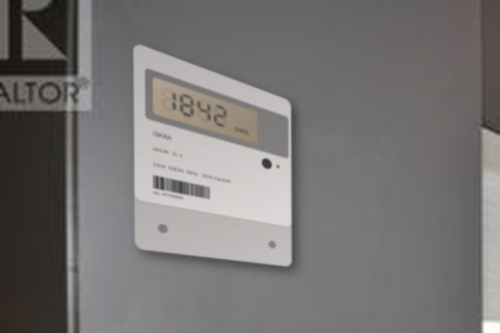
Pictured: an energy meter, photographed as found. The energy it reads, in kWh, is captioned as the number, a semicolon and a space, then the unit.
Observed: 1842; kWh
